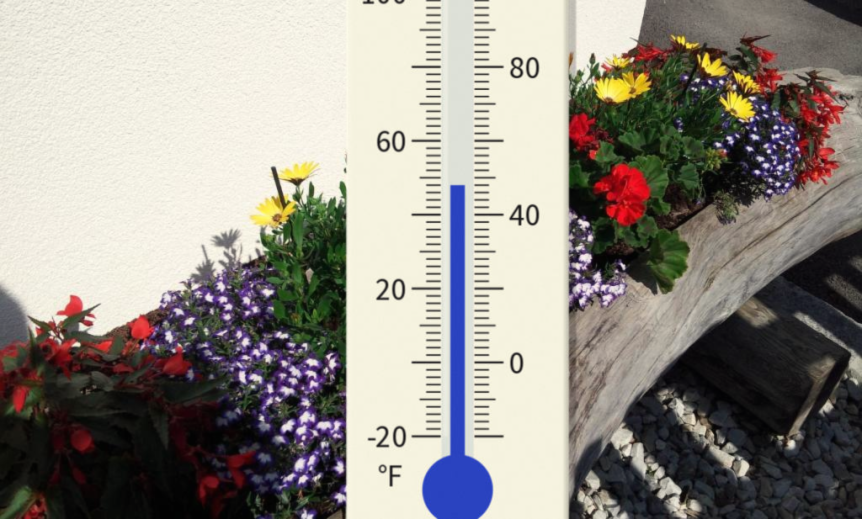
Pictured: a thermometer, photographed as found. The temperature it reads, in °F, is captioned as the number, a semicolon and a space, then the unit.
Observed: 48; °F
